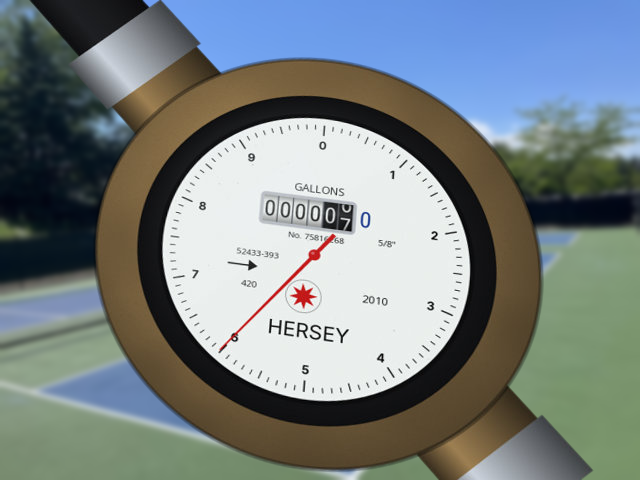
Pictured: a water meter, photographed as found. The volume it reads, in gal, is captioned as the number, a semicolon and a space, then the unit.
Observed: 66.0; gal
